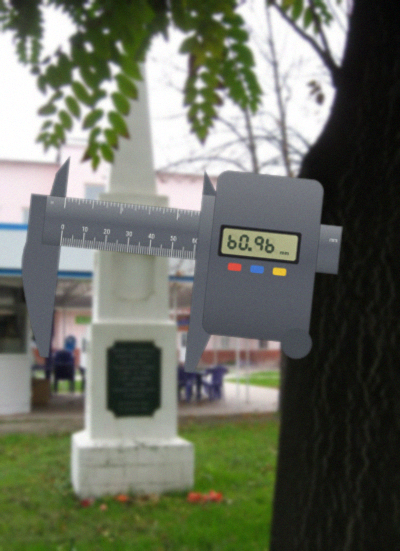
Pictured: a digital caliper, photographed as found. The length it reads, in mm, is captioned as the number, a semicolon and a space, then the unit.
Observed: 60.96; mm
